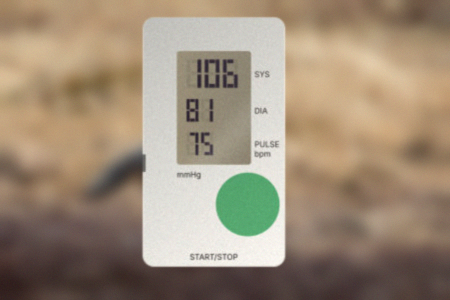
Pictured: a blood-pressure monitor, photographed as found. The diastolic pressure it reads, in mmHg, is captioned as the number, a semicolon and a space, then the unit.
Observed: 81; mmHg
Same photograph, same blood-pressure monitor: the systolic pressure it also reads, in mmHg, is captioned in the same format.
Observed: 106; mmHg
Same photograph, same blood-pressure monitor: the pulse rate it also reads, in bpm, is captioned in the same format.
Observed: 75; bpm
